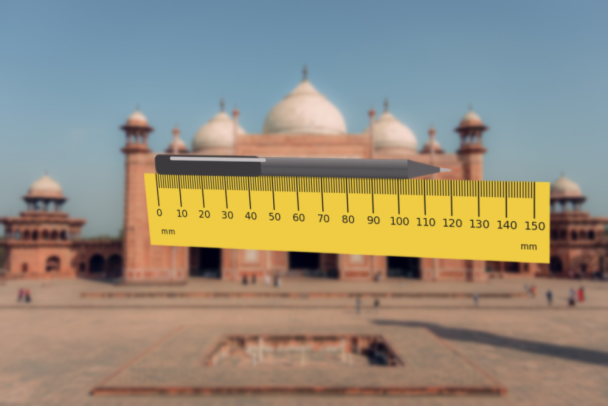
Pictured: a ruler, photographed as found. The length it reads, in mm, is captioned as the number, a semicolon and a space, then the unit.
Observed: 120; mm
